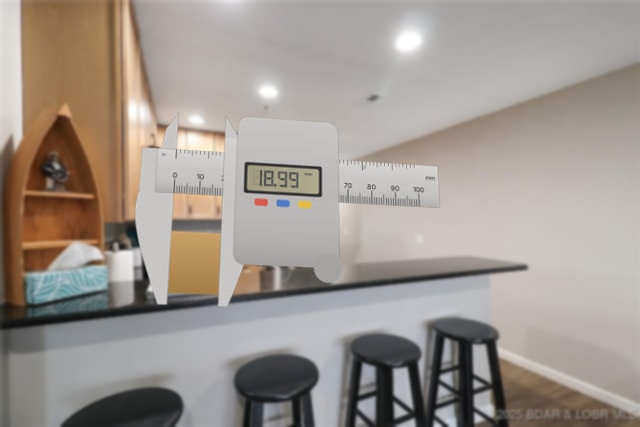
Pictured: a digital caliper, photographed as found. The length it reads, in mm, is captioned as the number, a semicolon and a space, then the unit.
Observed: 18.99; mm
